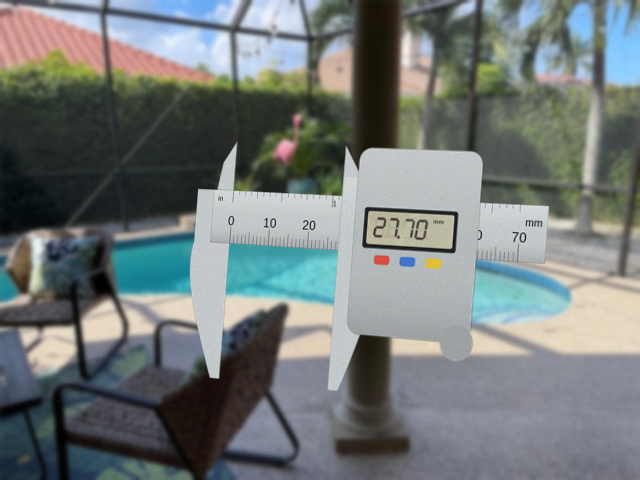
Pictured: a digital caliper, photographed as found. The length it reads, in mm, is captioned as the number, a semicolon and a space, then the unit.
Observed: 27.70; mm
